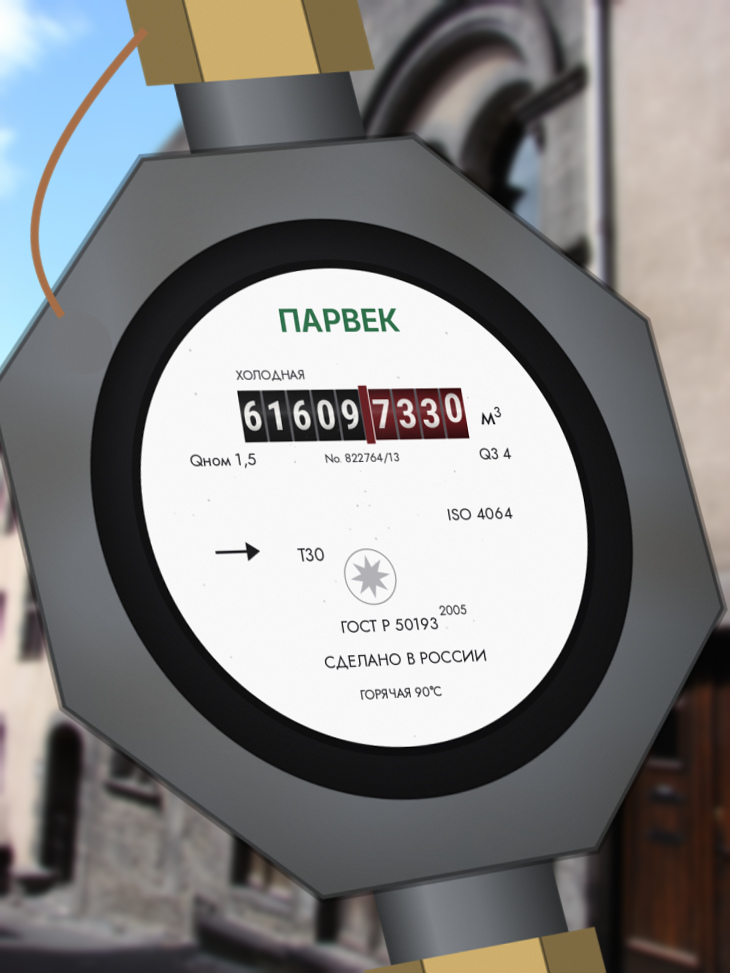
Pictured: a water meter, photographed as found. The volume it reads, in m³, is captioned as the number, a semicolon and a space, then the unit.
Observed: 61609.7330; m³
